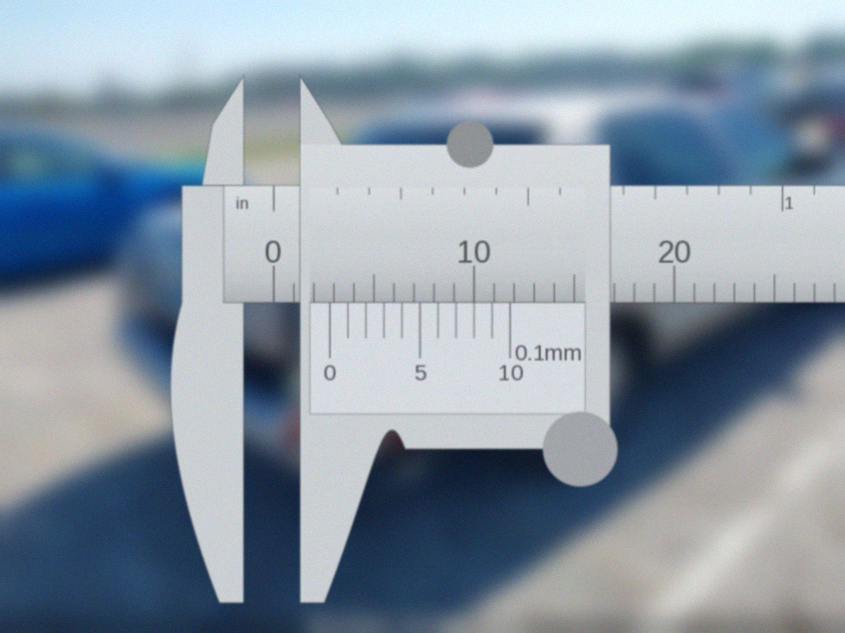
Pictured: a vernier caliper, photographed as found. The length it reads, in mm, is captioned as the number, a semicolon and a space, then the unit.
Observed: 2.8; mm
